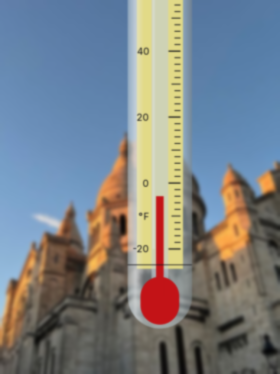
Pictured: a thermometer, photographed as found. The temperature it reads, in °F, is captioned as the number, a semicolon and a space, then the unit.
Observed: -4; °F
